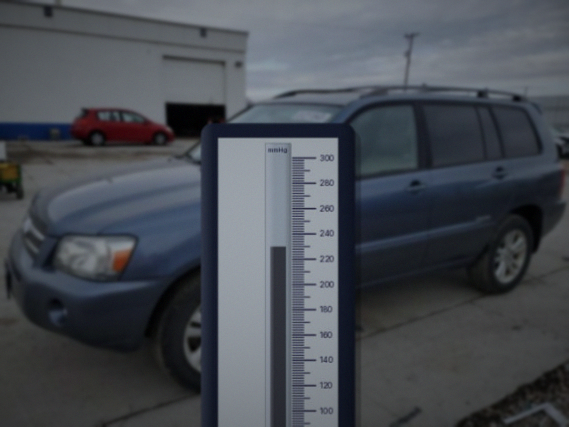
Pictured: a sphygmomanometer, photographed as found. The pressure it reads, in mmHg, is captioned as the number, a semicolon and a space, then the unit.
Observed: 230; mmHg
